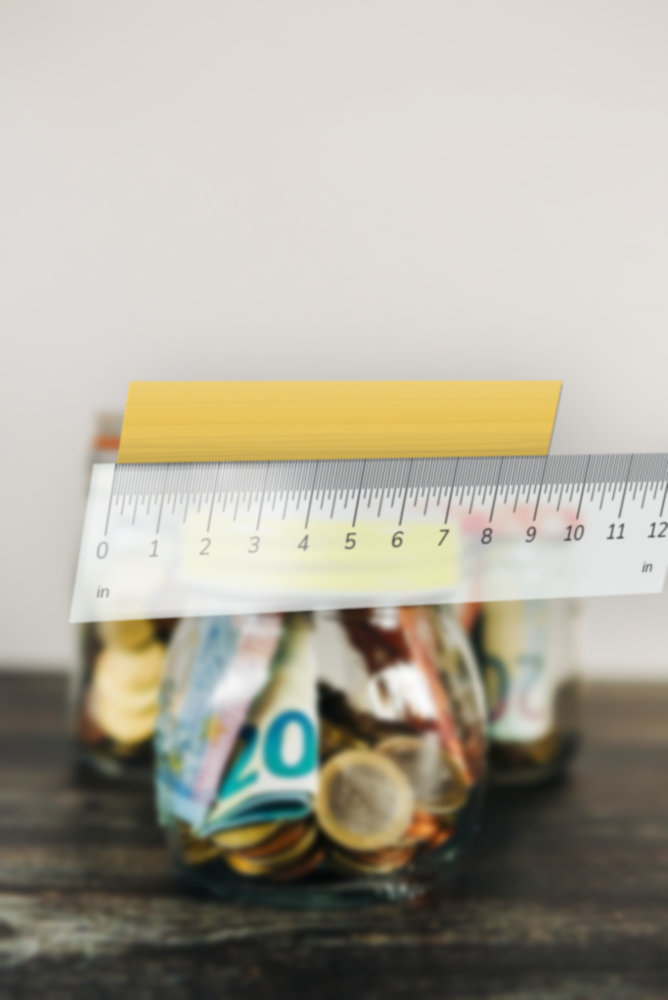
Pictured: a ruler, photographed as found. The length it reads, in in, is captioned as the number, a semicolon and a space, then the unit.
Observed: 9; in
